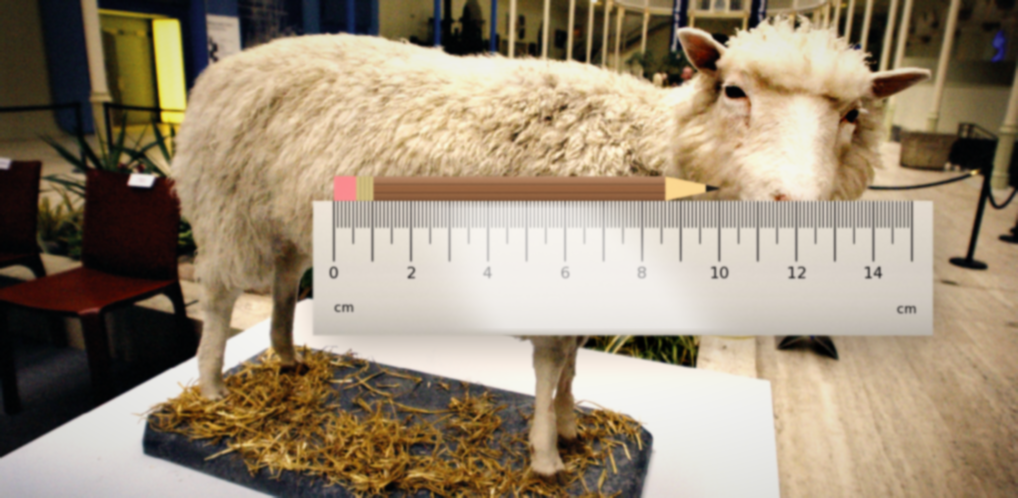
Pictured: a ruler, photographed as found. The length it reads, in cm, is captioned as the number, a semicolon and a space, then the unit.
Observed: 10; cm
